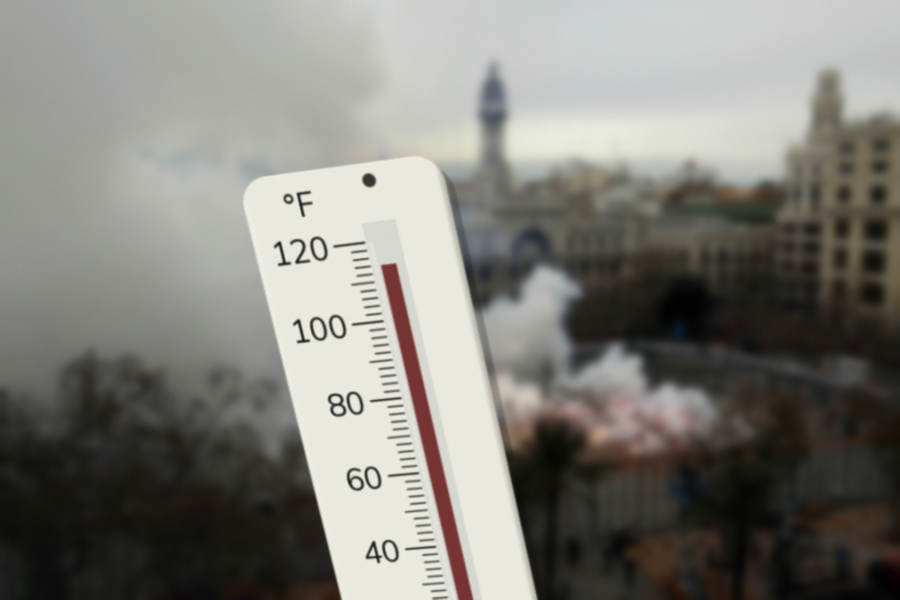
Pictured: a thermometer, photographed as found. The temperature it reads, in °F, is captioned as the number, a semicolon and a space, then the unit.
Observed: 114; °F
